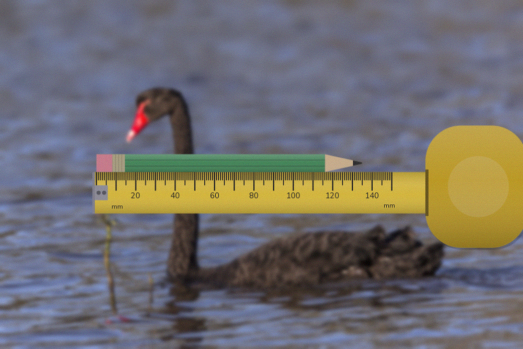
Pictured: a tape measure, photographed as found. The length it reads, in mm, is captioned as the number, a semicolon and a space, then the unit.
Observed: 135; mm
